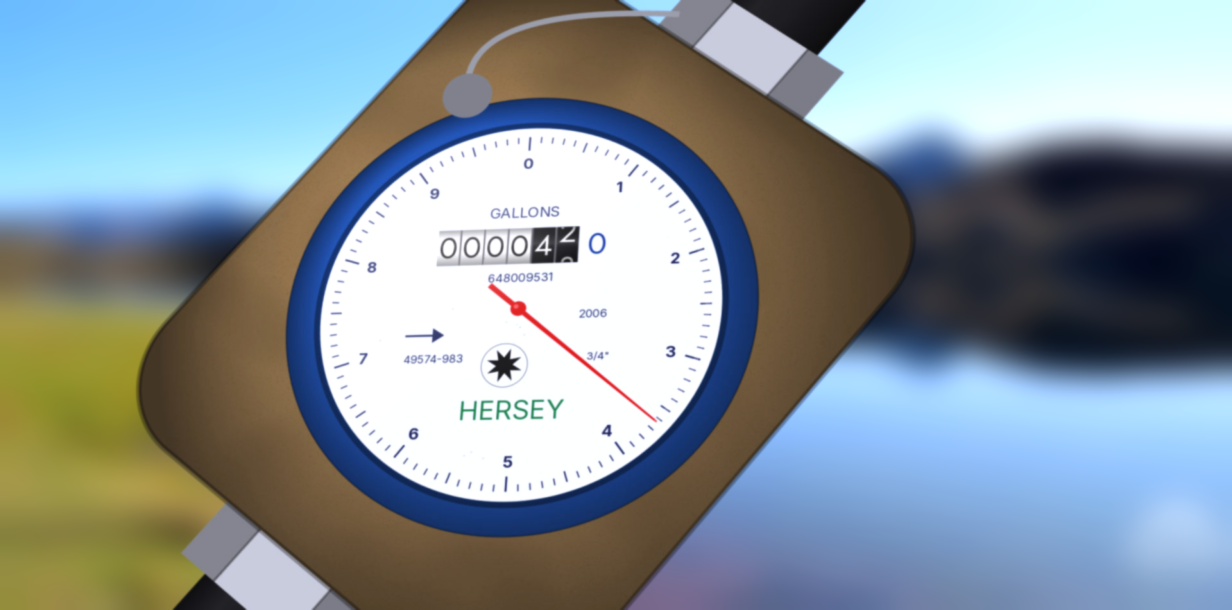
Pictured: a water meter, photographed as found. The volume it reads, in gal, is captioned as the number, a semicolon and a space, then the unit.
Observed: 423.6; gal
